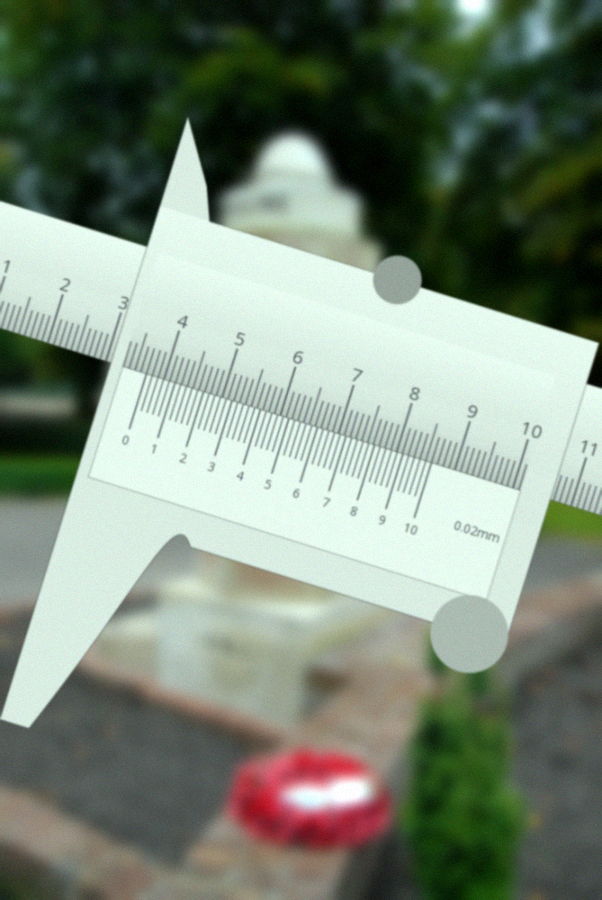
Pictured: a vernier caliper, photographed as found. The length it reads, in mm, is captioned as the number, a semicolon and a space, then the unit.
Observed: 37.0; mm
